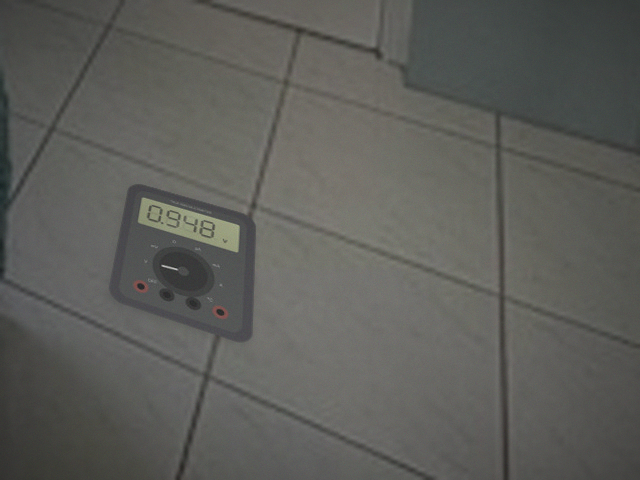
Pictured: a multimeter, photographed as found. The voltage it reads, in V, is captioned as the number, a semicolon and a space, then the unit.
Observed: 0.948; V
